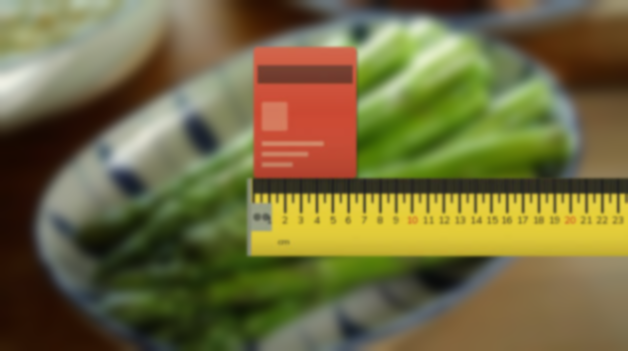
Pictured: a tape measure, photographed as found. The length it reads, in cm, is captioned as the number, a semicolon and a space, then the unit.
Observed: 6.5; cm
